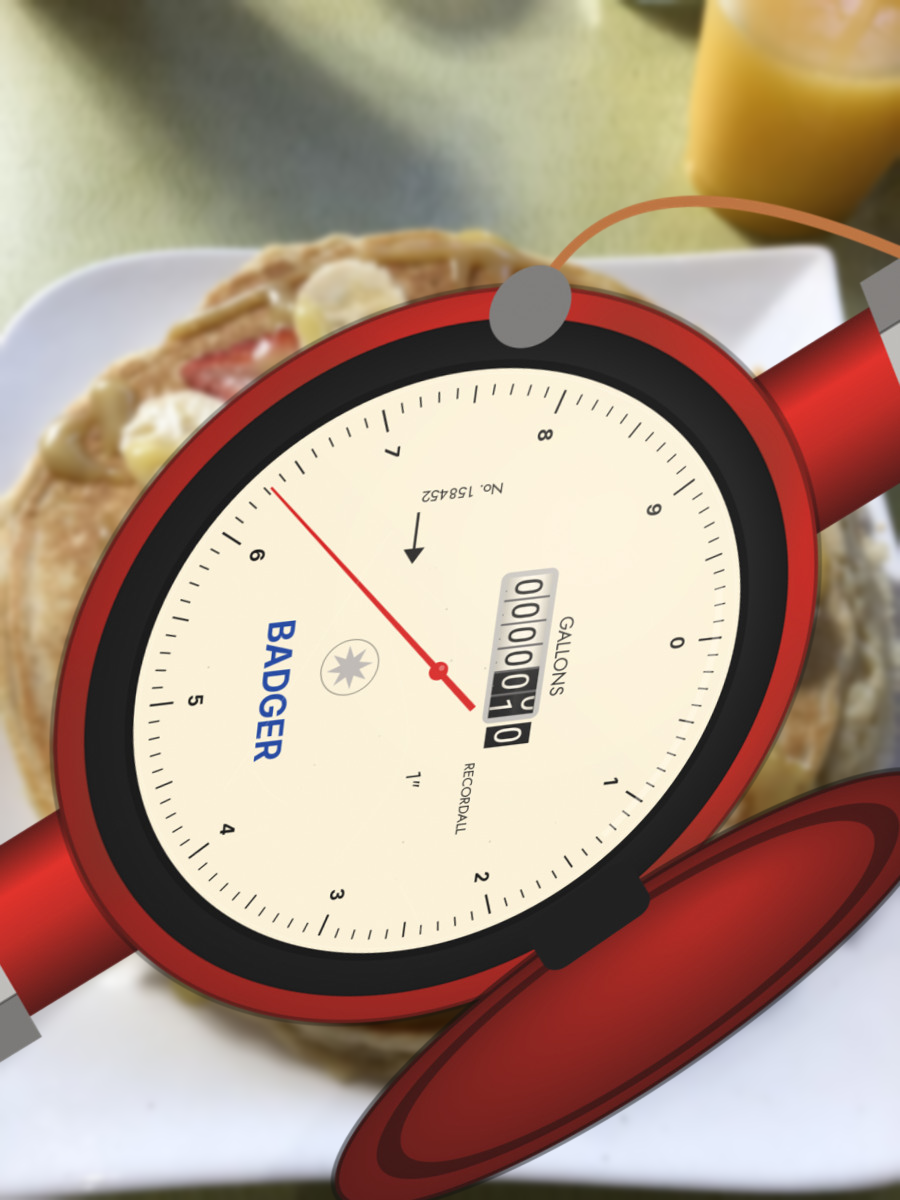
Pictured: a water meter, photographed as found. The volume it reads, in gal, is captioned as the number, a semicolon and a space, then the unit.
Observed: 6.3; gal
